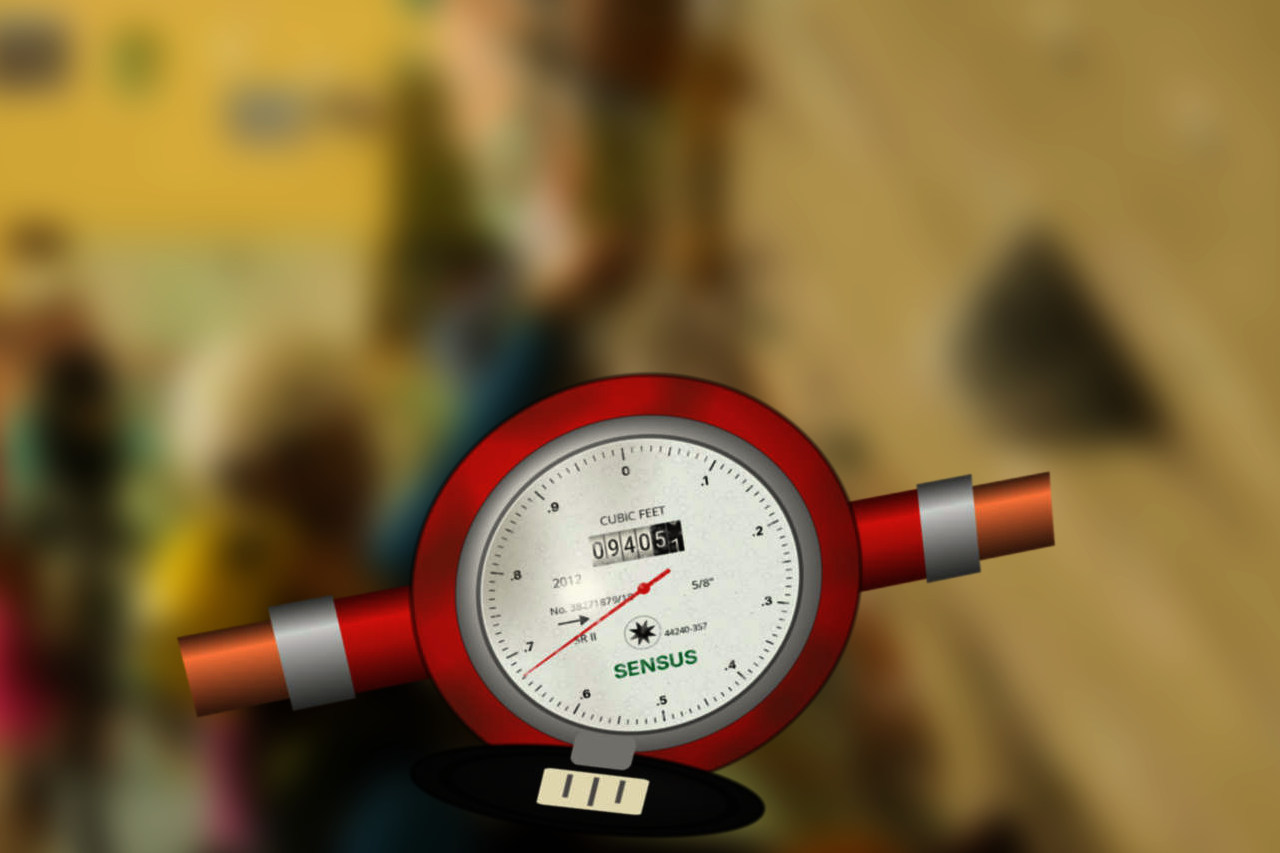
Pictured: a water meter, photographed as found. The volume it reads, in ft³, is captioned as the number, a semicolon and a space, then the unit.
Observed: 94050.67; ft³
